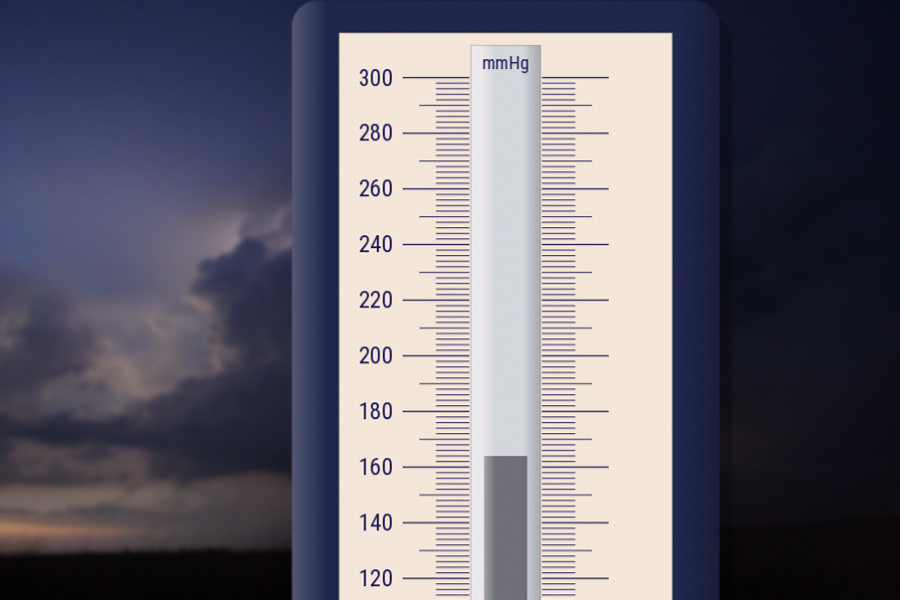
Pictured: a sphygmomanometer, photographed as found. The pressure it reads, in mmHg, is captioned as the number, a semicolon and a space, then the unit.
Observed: 164; mmHg
